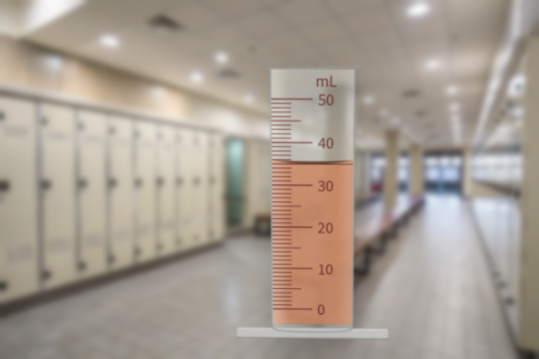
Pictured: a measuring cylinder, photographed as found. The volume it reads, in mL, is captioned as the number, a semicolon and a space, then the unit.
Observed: 35; mL
